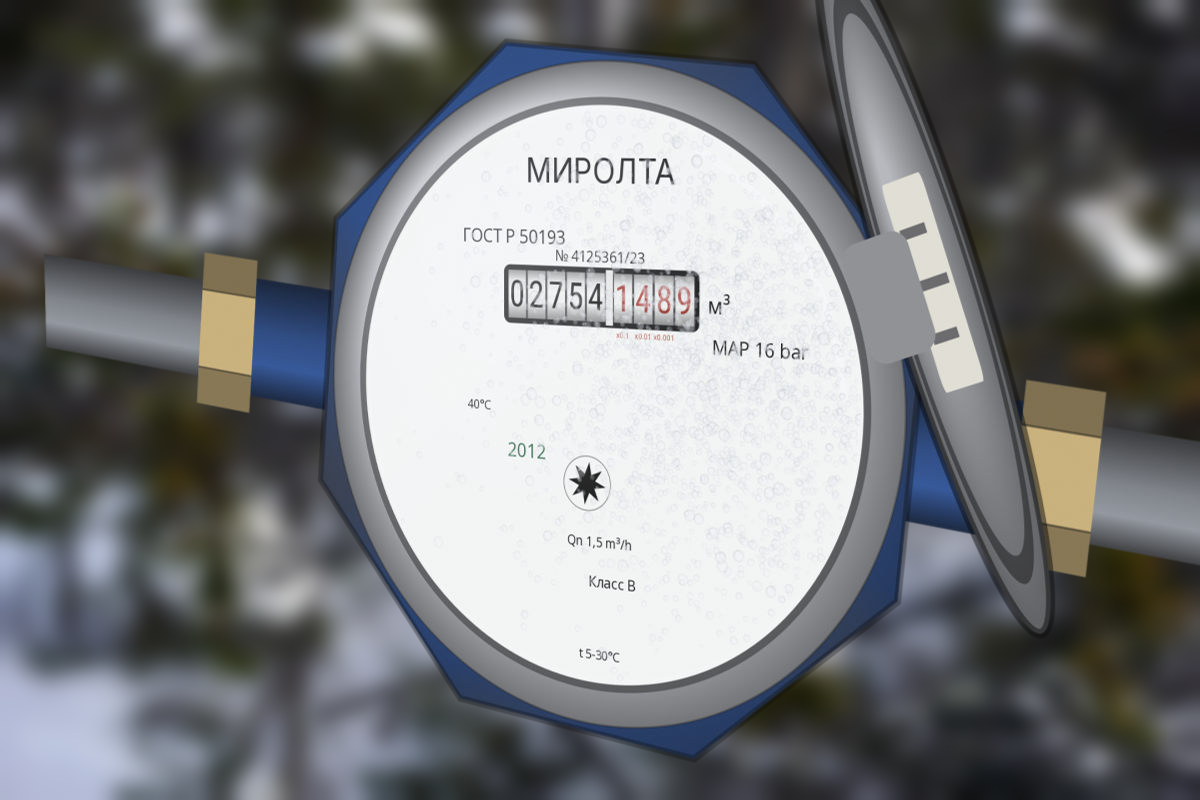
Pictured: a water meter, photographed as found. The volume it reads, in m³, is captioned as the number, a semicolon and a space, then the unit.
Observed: 2754.1489; m³
